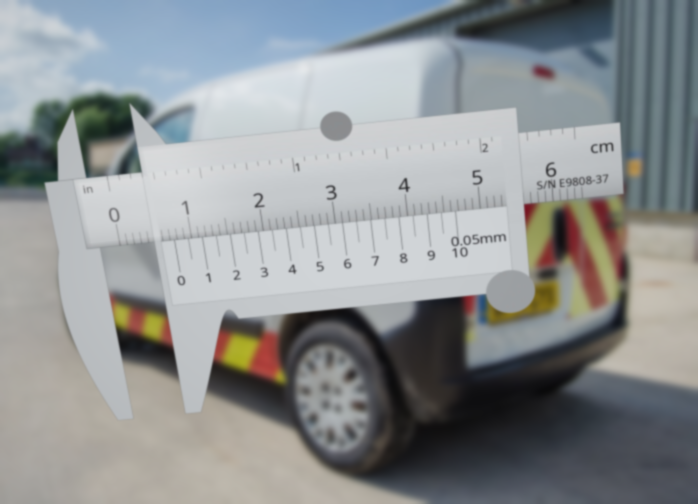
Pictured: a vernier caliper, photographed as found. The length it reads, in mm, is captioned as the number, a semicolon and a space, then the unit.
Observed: 7.6; mm
